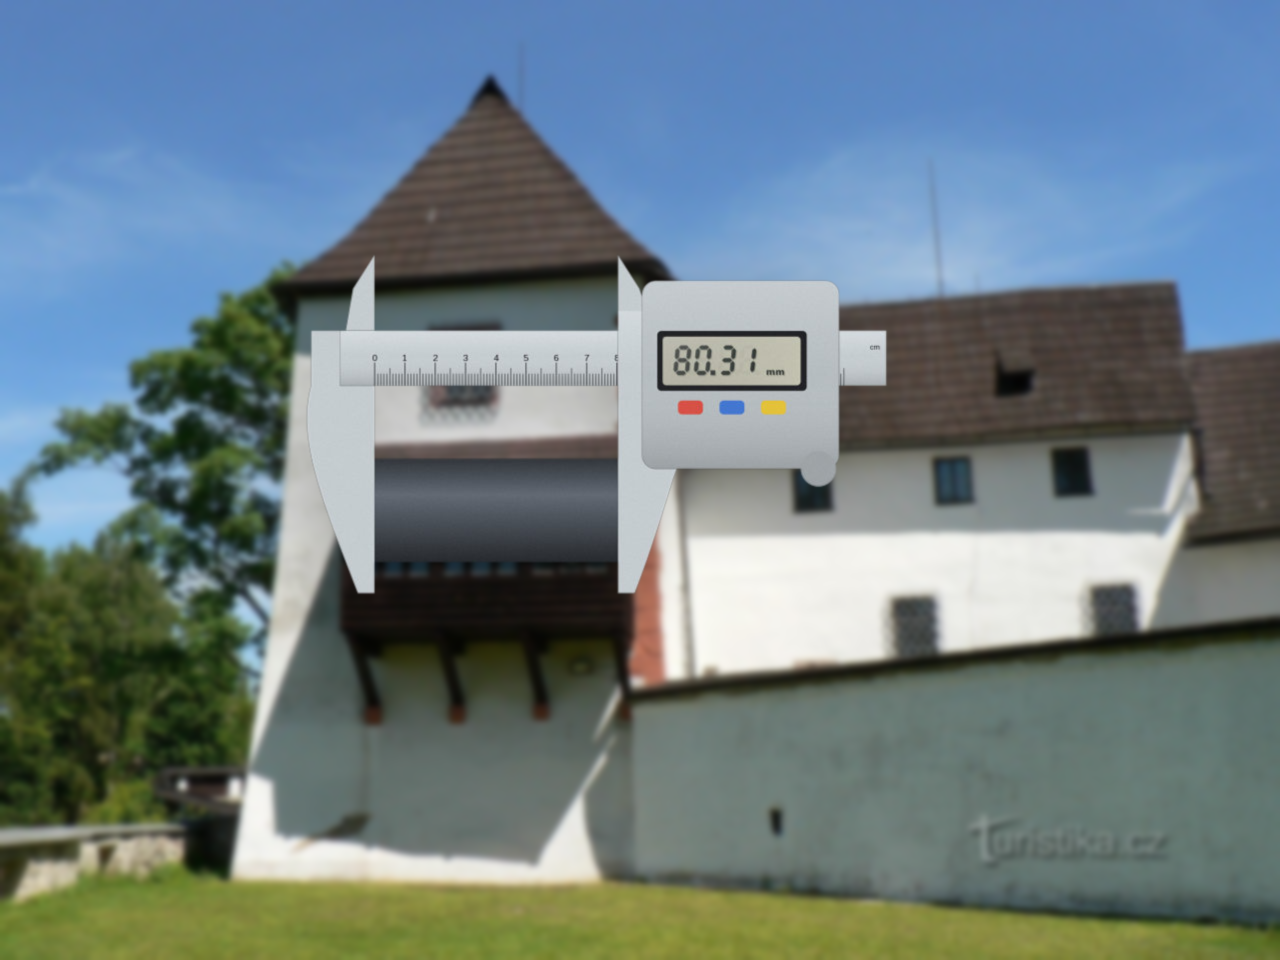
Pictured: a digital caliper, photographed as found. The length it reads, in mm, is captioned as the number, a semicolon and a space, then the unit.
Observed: 80.31; mm
